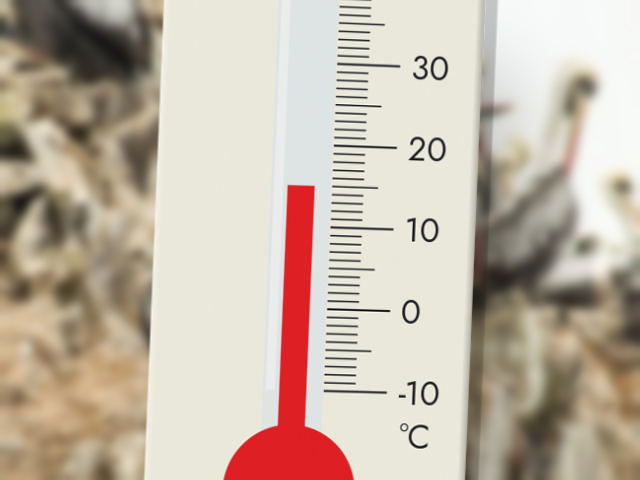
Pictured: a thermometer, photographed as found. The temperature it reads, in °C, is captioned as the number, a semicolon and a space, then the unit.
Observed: 15; °C
